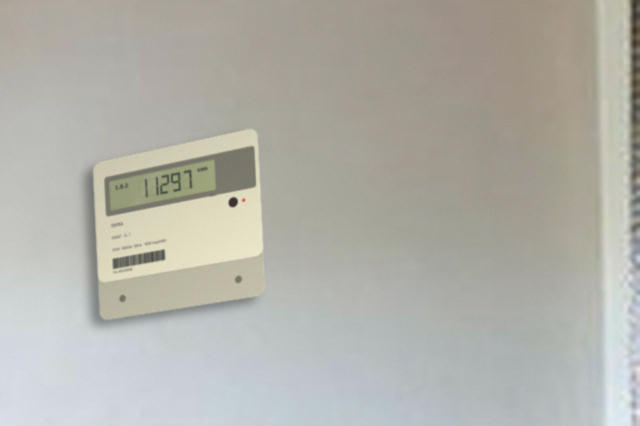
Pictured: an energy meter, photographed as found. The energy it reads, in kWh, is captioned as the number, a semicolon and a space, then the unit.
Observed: 11297; kWh
